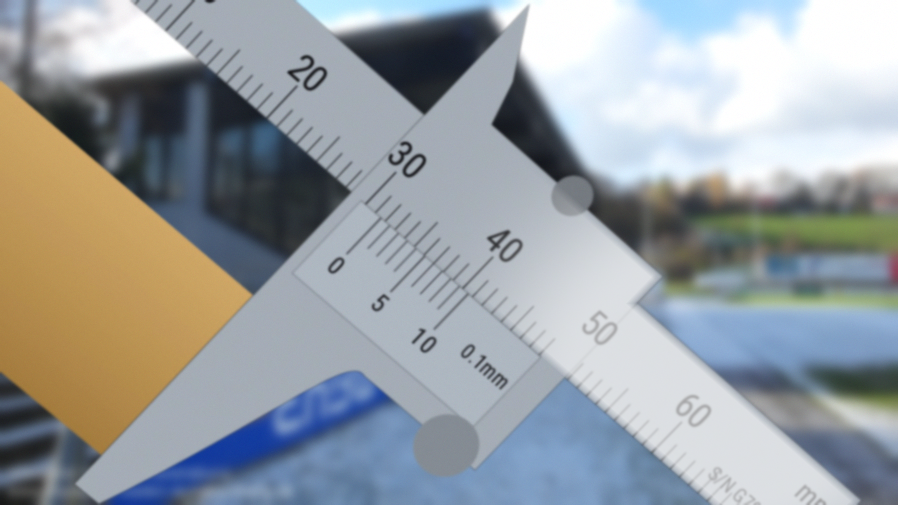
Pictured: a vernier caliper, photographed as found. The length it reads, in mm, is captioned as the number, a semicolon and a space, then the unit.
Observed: 31.6; mm
